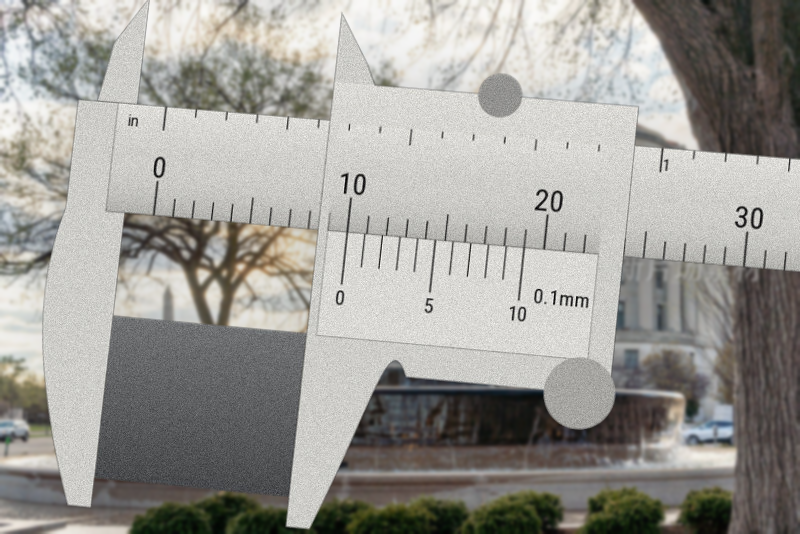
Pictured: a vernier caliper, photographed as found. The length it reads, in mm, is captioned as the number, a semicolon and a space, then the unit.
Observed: 10.0; mm
